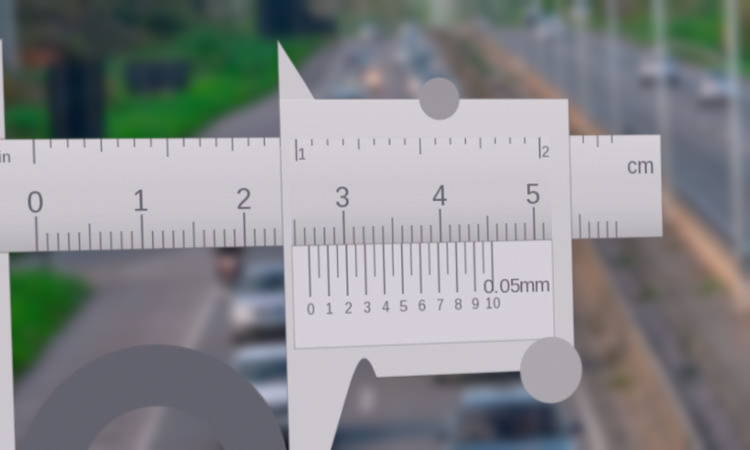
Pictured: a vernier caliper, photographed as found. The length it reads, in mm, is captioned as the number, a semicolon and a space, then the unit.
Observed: 26.4; mm
